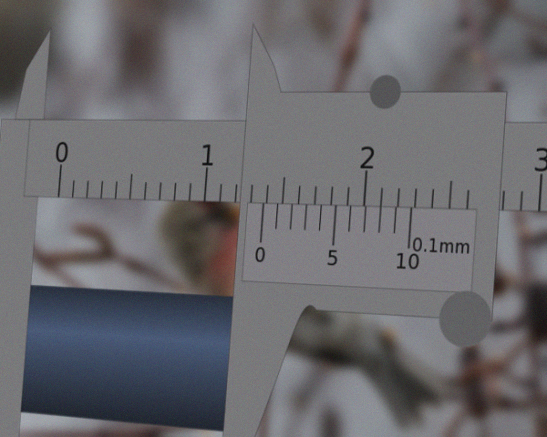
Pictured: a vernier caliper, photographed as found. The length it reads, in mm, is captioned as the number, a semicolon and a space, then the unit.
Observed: 13.8; mm
